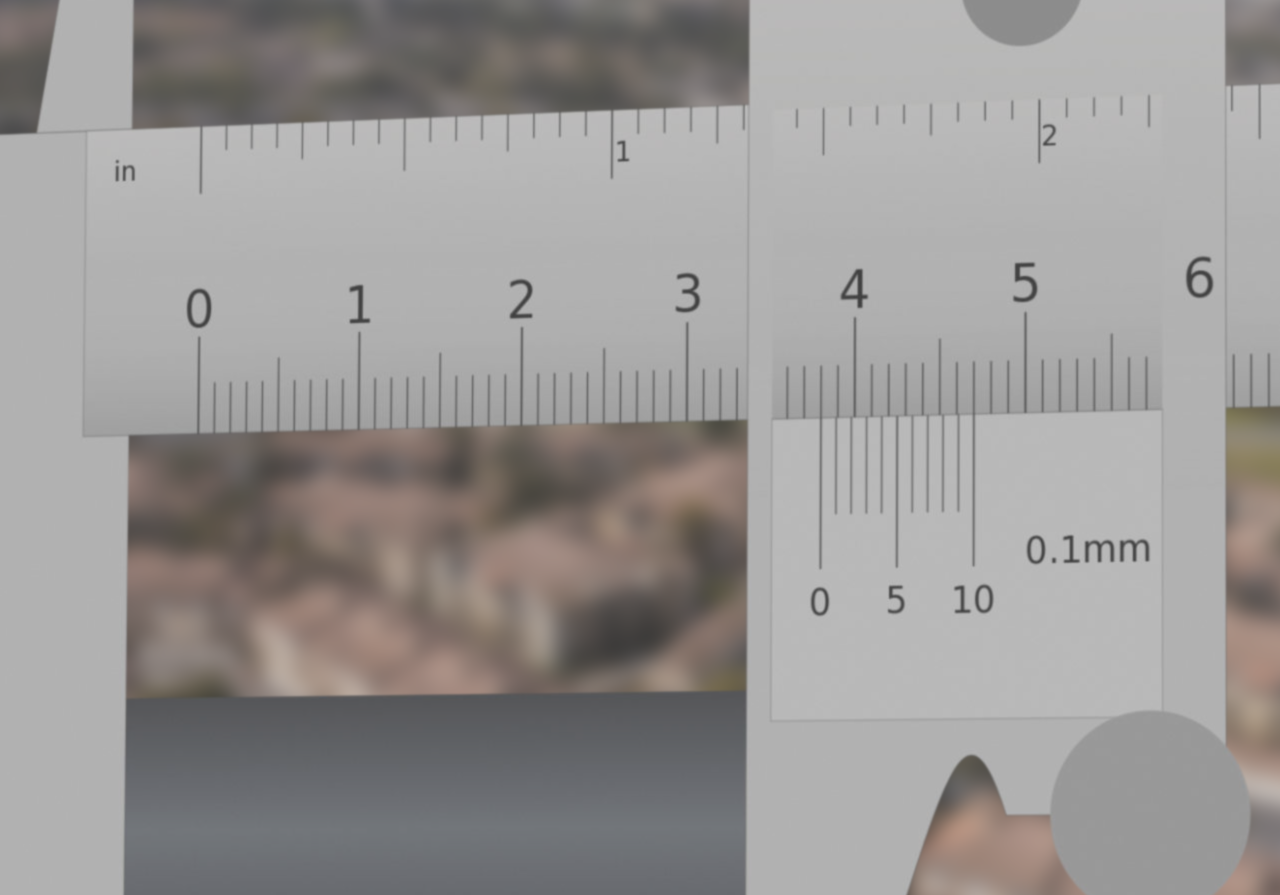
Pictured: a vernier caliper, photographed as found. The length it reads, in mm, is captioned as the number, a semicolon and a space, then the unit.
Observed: 38.0; mm
